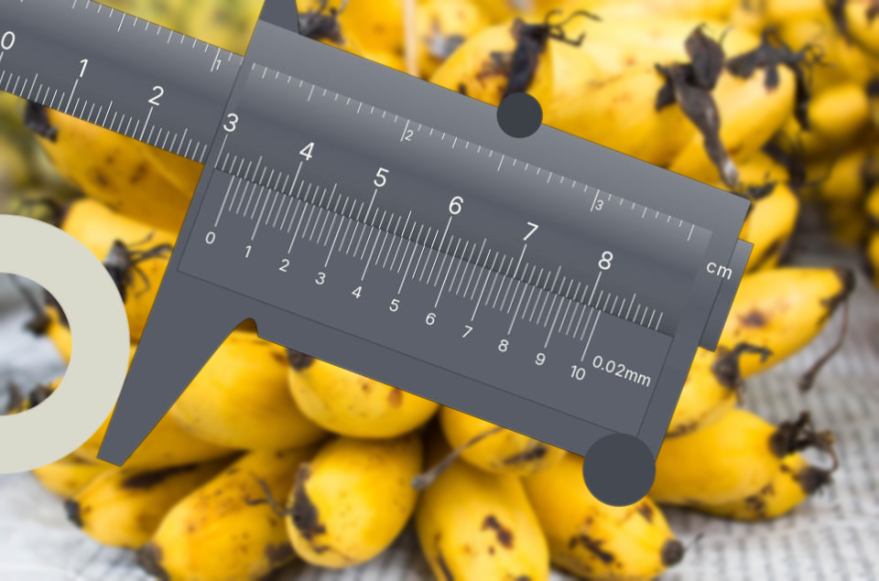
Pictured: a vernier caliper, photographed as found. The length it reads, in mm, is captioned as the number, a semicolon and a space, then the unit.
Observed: 32.6; mm
